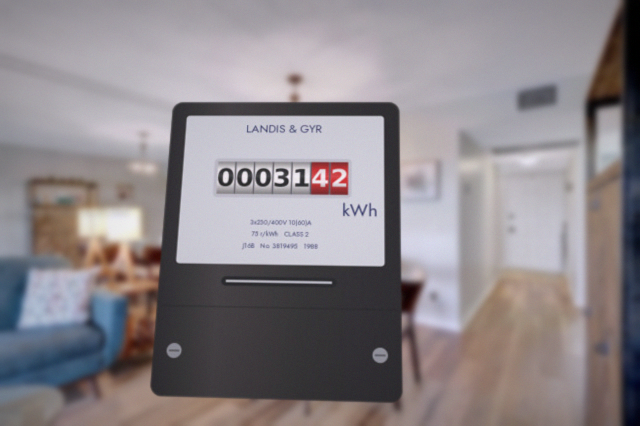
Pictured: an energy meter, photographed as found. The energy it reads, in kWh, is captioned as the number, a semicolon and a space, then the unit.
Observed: 31.42; kWh
